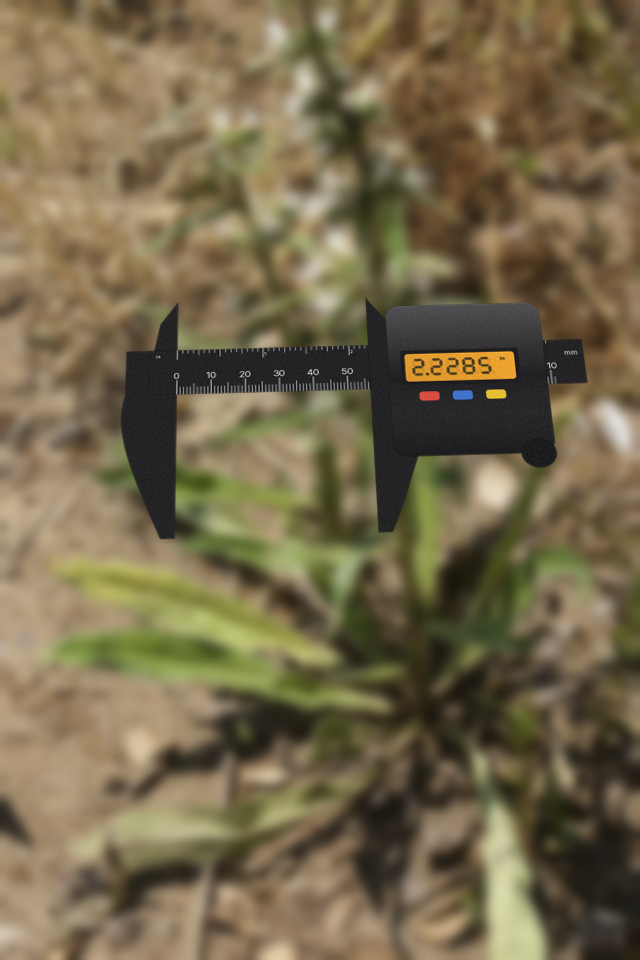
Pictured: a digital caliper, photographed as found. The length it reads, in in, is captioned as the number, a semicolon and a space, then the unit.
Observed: 2.2285; in
